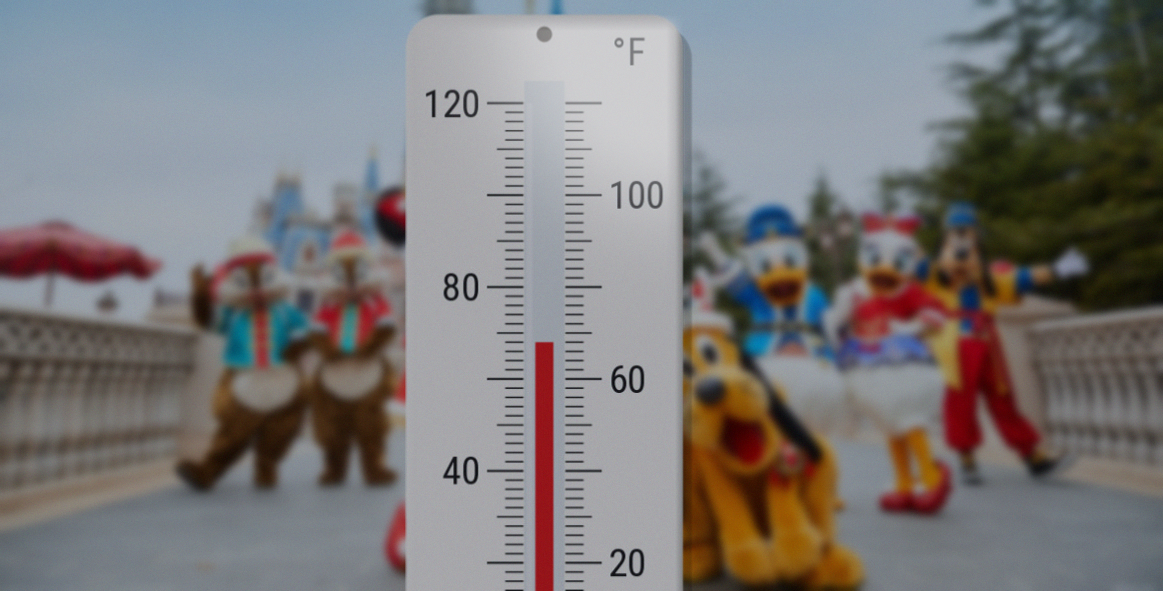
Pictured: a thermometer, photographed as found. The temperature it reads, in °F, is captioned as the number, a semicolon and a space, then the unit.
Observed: 68; °F
